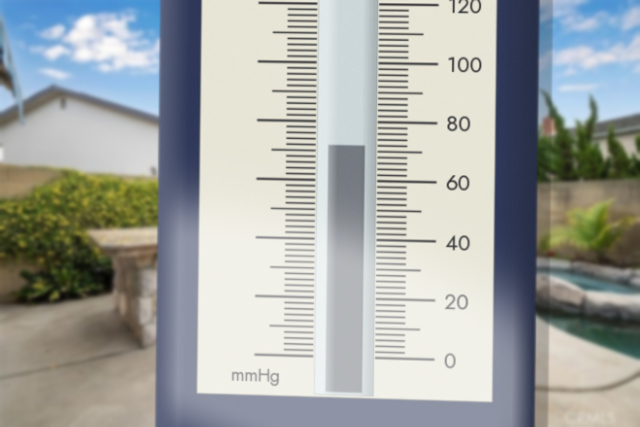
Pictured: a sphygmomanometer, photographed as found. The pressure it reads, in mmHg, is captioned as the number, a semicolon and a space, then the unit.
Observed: 72; mmHg
